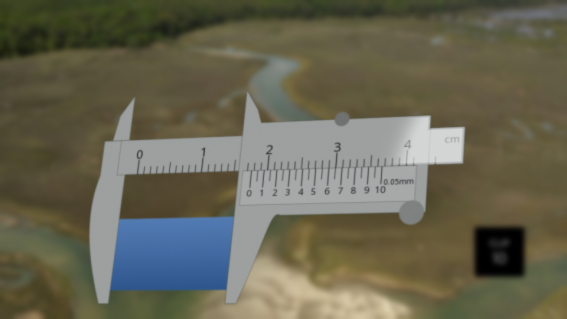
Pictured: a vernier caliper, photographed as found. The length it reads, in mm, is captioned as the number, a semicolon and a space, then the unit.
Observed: 17.6; mm
